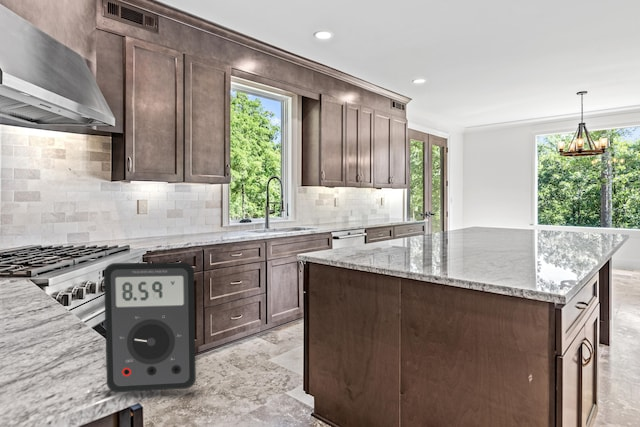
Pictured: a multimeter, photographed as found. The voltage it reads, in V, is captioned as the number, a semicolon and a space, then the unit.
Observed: 8.59; V
